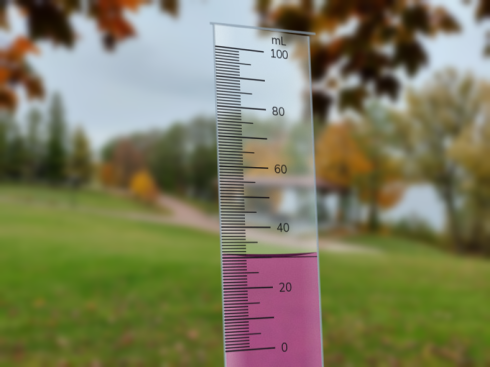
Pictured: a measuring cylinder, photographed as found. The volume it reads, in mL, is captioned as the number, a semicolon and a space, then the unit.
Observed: 30; mL
